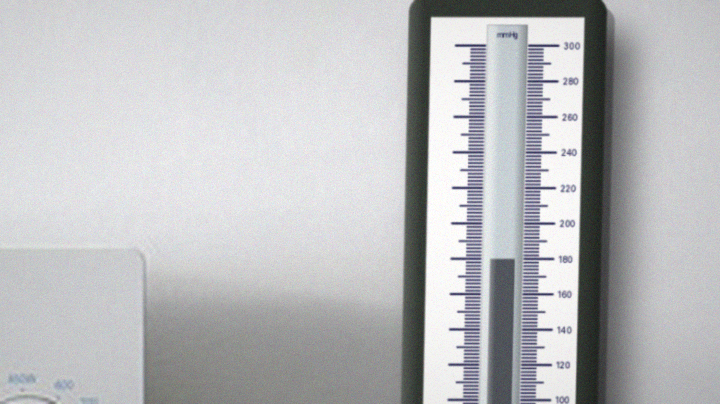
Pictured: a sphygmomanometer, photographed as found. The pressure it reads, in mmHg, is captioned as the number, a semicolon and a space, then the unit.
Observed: 180; mmHg
